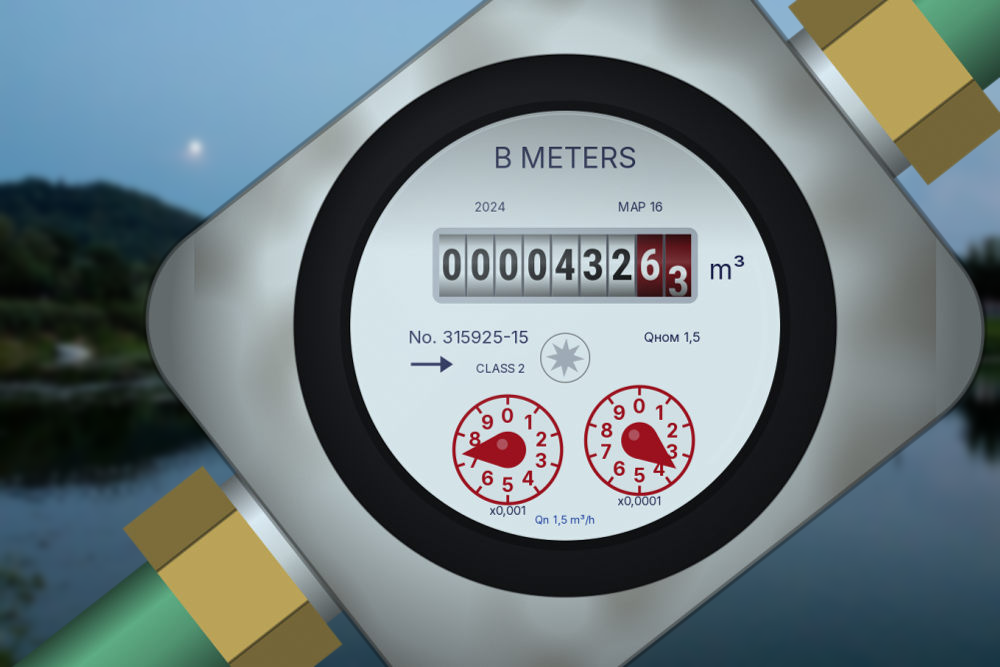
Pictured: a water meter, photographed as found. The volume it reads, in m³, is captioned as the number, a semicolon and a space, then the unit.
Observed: 432.6273; m³
